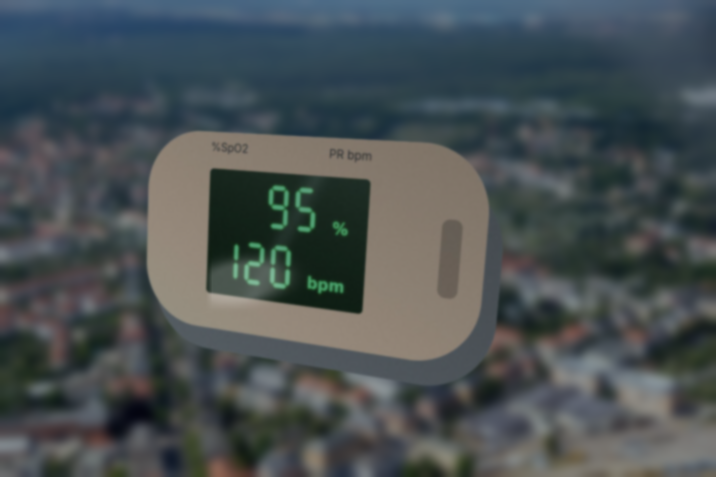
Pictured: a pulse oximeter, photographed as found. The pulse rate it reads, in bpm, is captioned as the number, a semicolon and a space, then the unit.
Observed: 120; bpm
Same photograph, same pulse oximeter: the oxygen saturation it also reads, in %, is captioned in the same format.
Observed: 95; %
